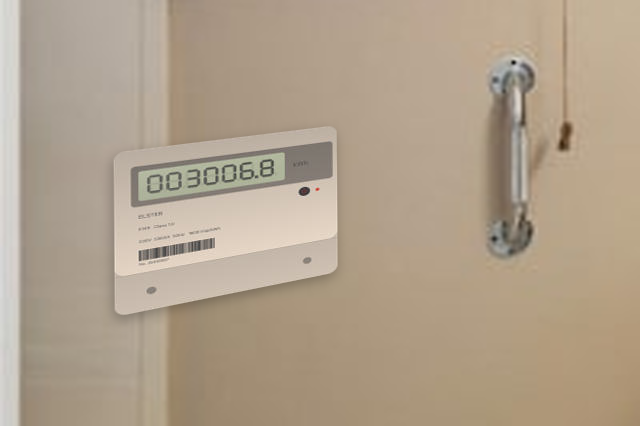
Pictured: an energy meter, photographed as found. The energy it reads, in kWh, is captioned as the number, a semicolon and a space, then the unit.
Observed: 3006.8; kWh
